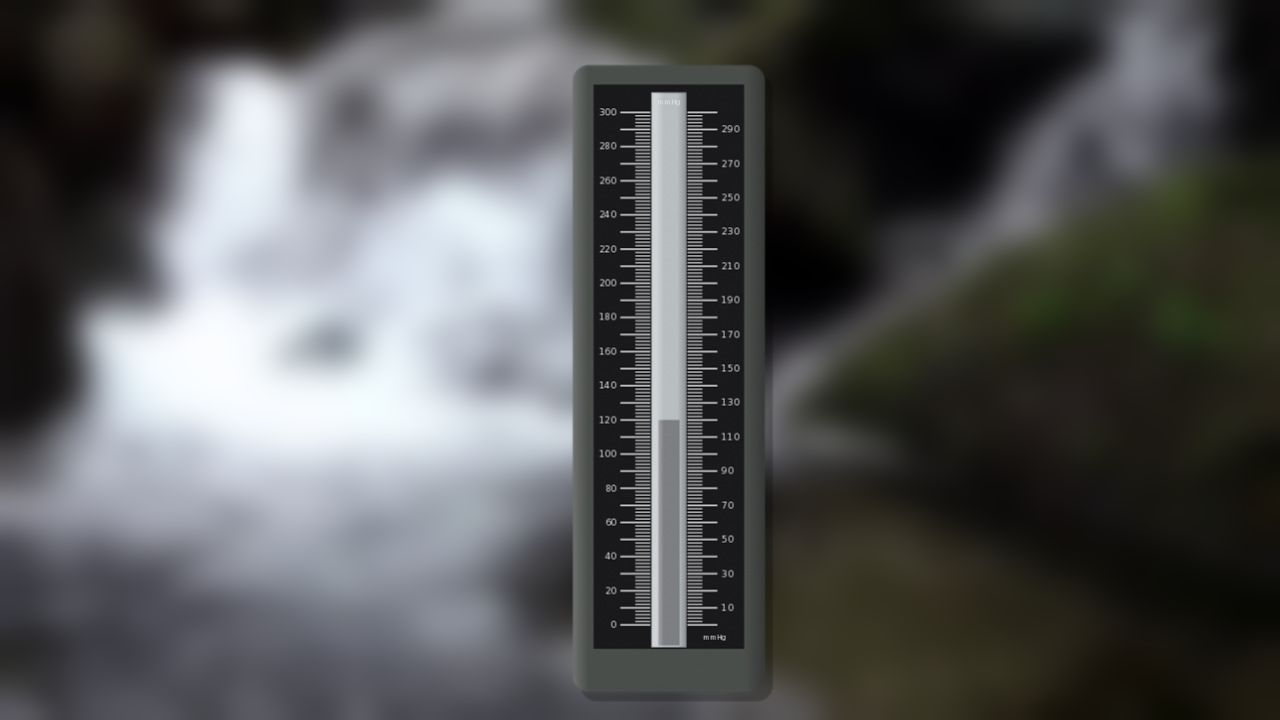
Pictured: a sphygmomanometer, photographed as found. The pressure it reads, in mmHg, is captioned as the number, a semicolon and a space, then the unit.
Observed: 120; mmHg
